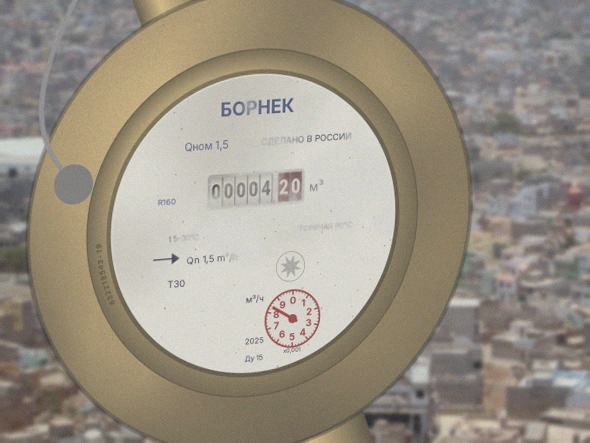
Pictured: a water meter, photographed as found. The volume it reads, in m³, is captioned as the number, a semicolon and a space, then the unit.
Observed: 4.208; m³
